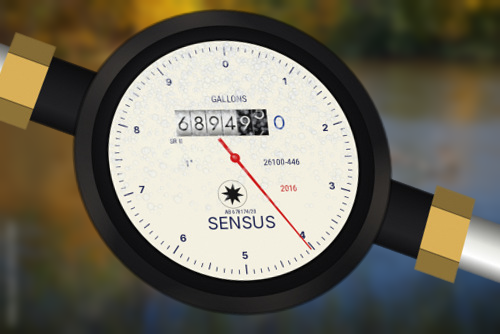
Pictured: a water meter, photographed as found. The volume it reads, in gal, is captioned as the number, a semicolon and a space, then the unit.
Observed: 6894954.0; gal
